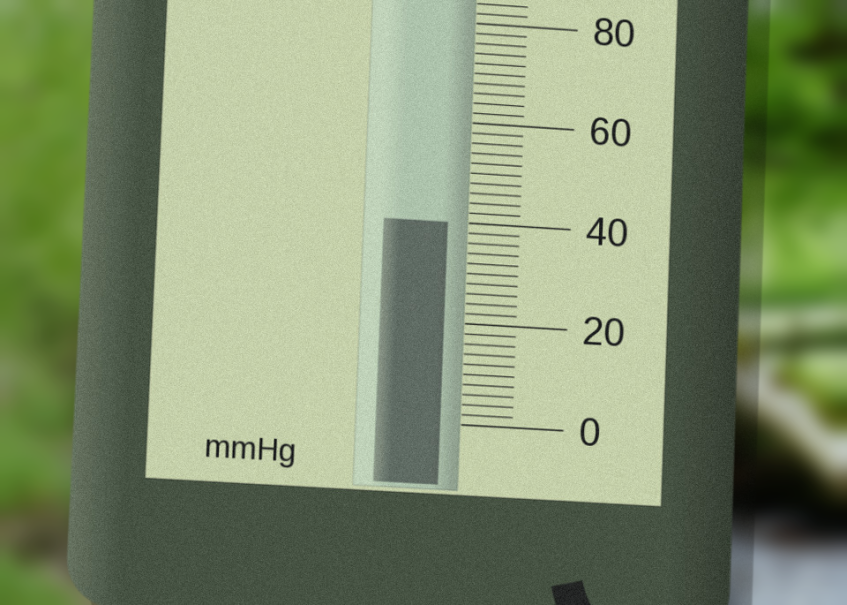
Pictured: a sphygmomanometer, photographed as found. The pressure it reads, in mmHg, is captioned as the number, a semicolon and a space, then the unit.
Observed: 40; mmHg
